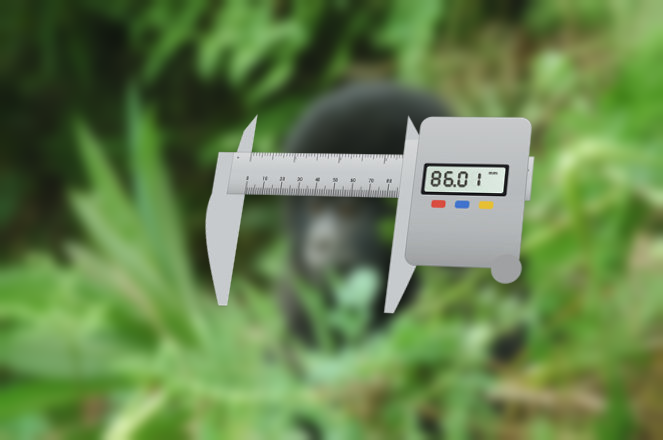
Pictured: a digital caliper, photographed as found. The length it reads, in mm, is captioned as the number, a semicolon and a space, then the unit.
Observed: 86.01; mm
